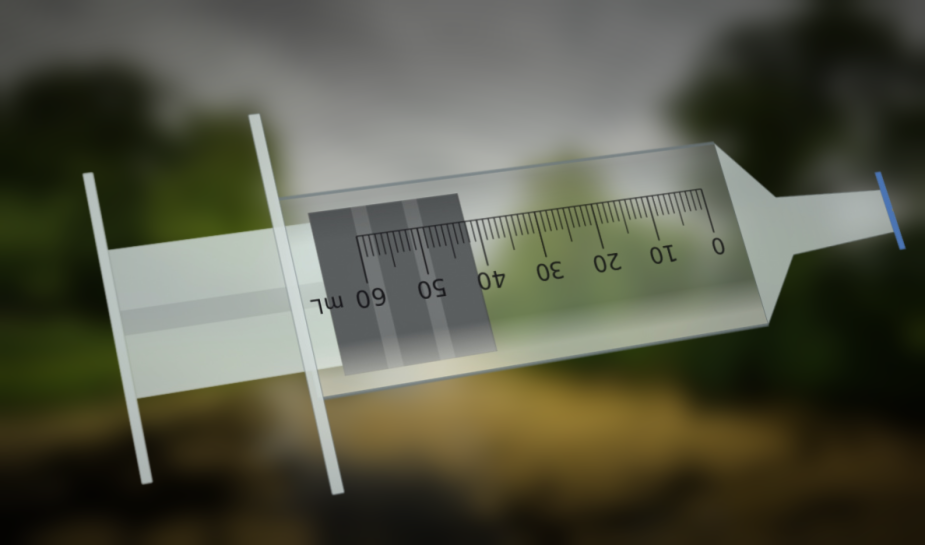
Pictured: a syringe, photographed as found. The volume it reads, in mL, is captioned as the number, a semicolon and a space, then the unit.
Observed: 42; mL
